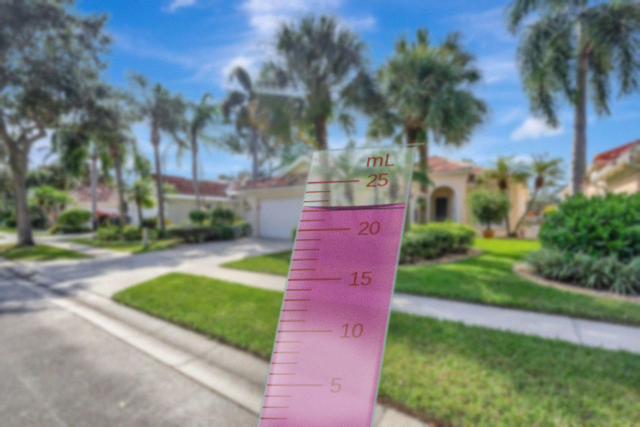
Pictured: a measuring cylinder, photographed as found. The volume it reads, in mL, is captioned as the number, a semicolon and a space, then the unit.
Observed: 22; mL
